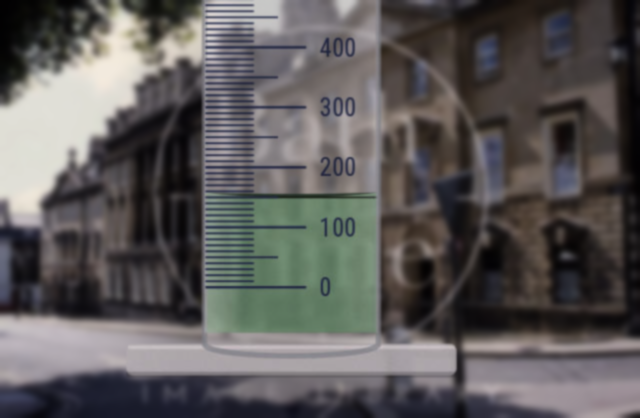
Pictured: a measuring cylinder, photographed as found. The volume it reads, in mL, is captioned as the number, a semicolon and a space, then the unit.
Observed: 150; mL
